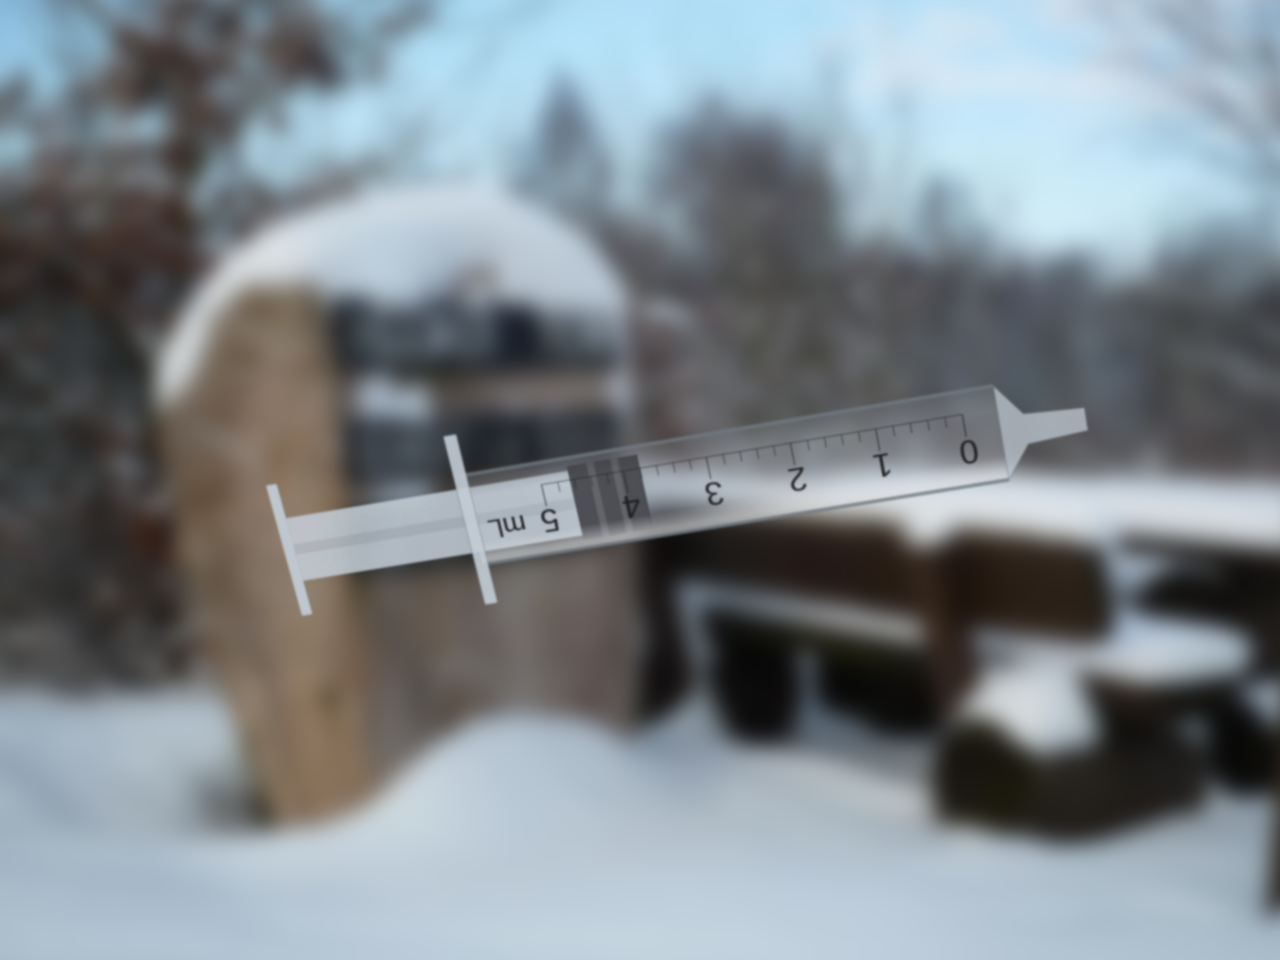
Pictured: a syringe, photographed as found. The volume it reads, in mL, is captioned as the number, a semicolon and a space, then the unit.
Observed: 3.8; mL
